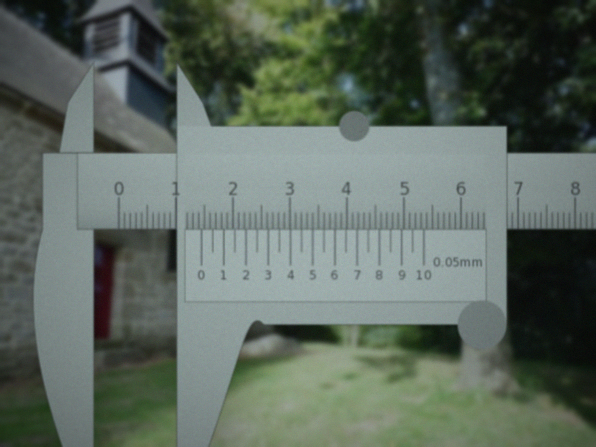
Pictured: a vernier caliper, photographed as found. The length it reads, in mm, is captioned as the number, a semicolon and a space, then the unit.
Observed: 14.5; mm
